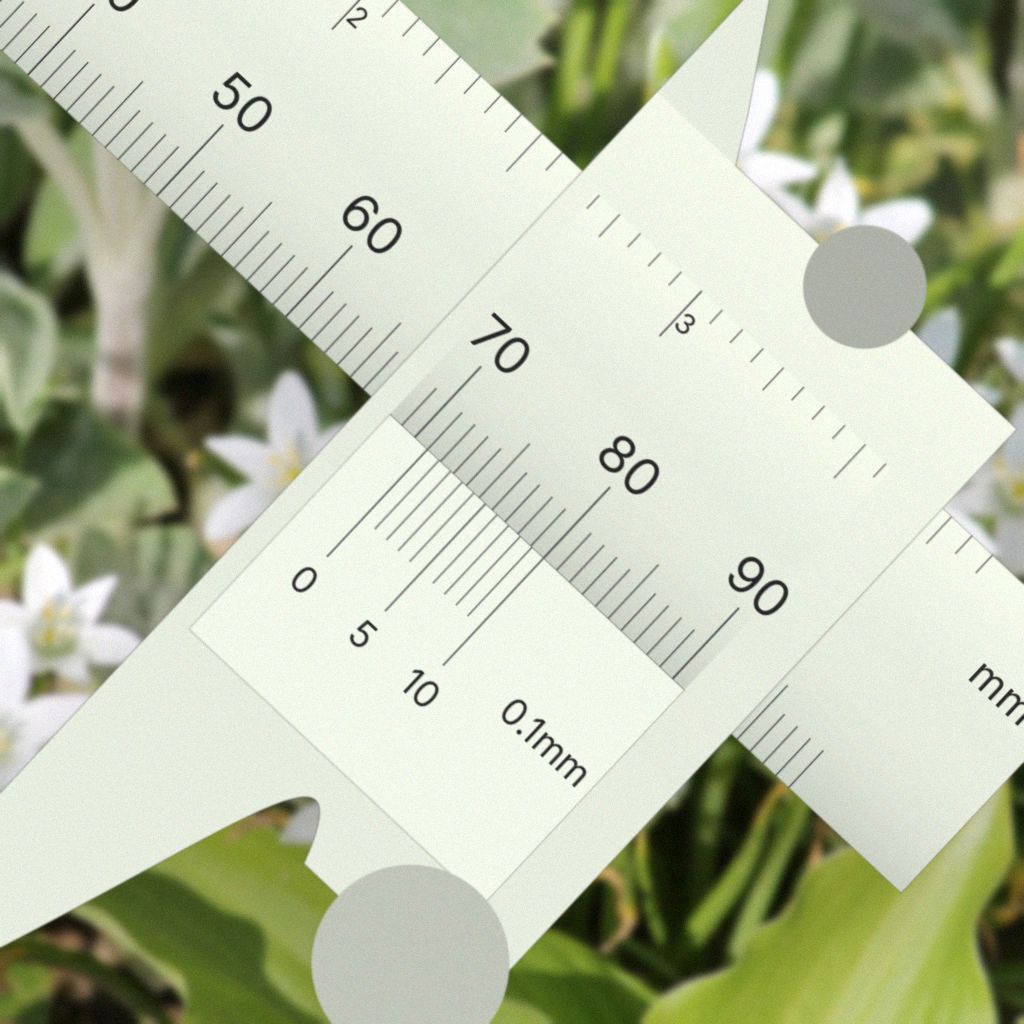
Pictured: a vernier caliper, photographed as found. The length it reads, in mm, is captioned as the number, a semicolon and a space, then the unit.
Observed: 71.0; mm
